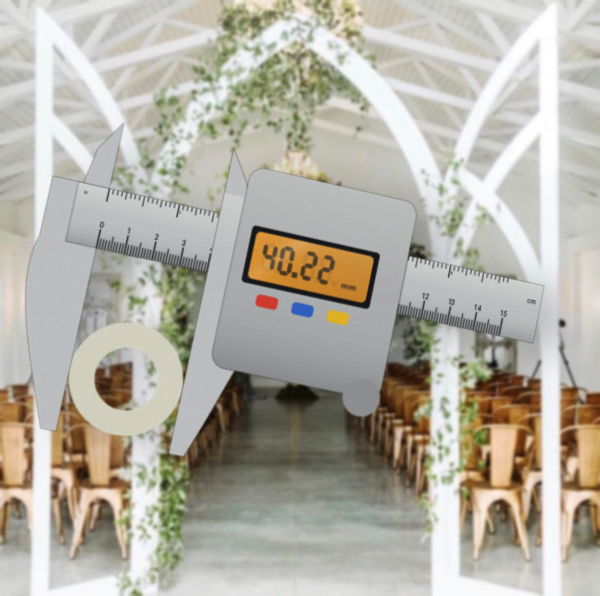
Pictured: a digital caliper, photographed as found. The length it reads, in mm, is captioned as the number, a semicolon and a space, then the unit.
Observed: 40.22; mm
